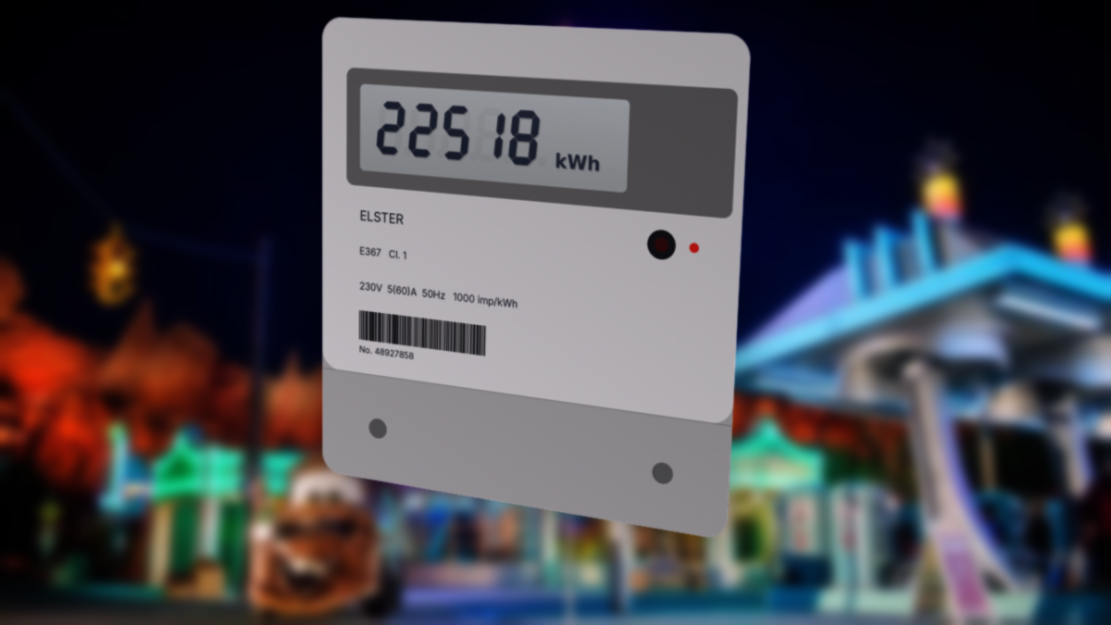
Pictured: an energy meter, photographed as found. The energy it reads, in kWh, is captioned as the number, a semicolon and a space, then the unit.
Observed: 22518; kWh
